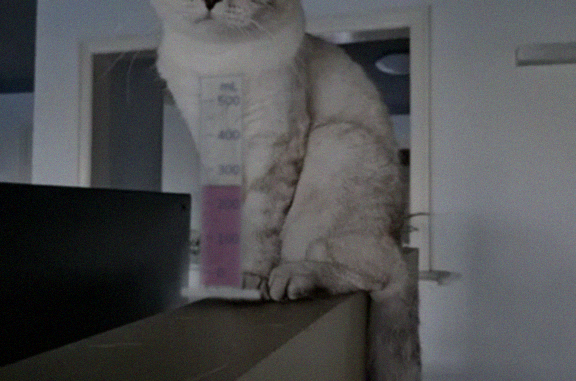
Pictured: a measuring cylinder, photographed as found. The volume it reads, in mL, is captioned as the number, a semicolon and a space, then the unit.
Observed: 250; mL
